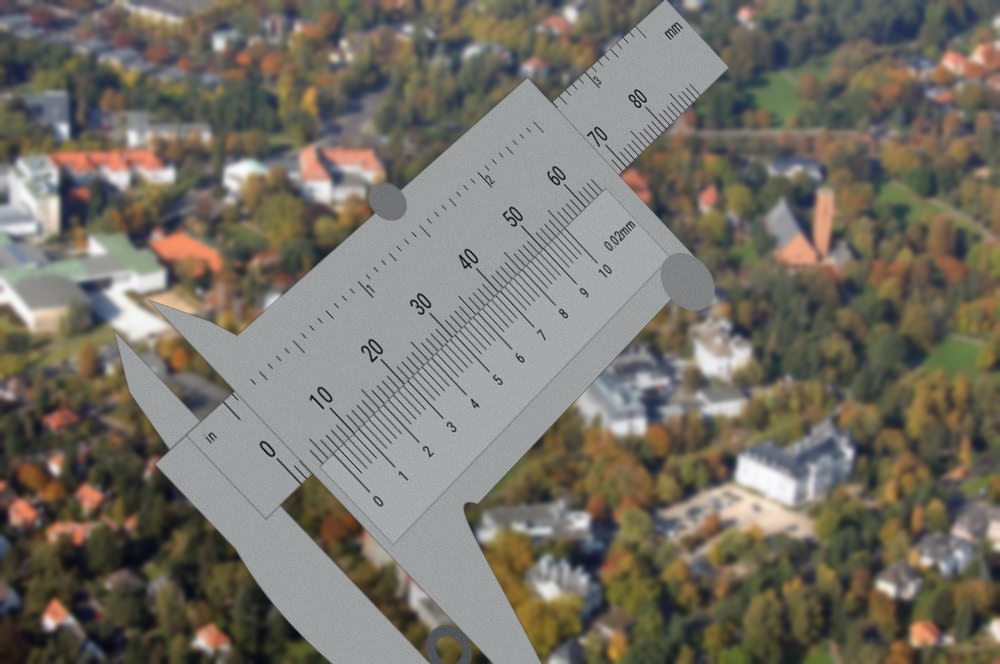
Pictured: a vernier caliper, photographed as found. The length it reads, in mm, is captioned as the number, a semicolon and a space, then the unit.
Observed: 6.0; mm
